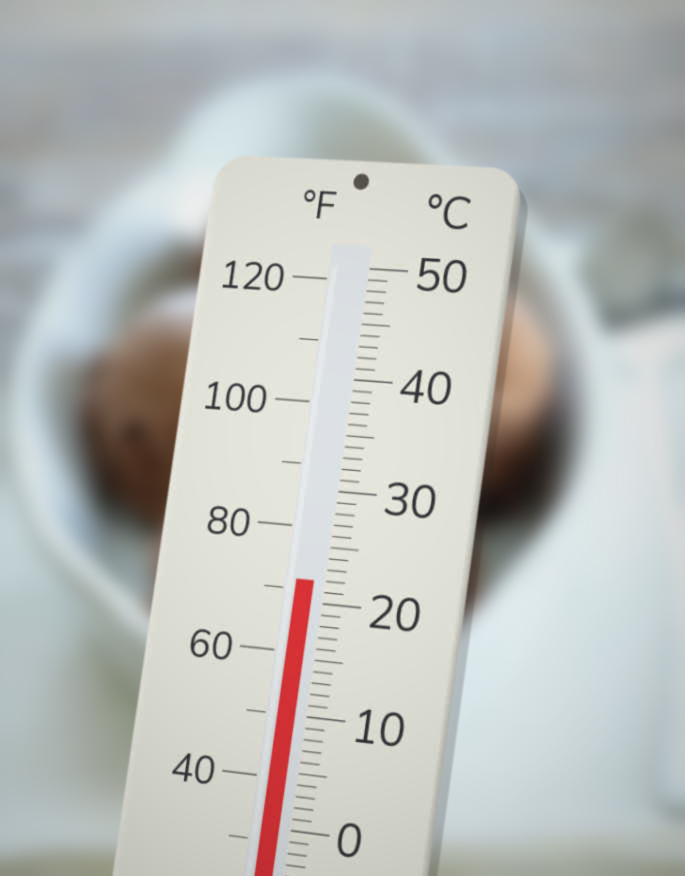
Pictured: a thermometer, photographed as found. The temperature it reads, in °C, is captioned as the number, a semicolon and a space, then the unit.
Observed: 22; °C
